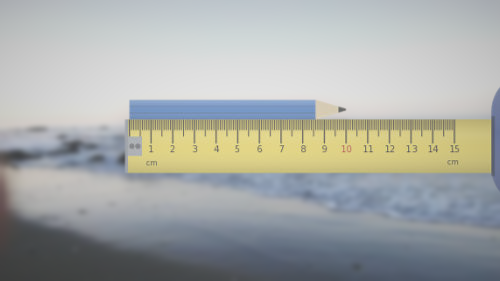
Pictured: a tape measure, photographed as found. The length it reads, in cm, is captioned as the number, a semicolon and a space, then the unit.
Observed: 10; cm
